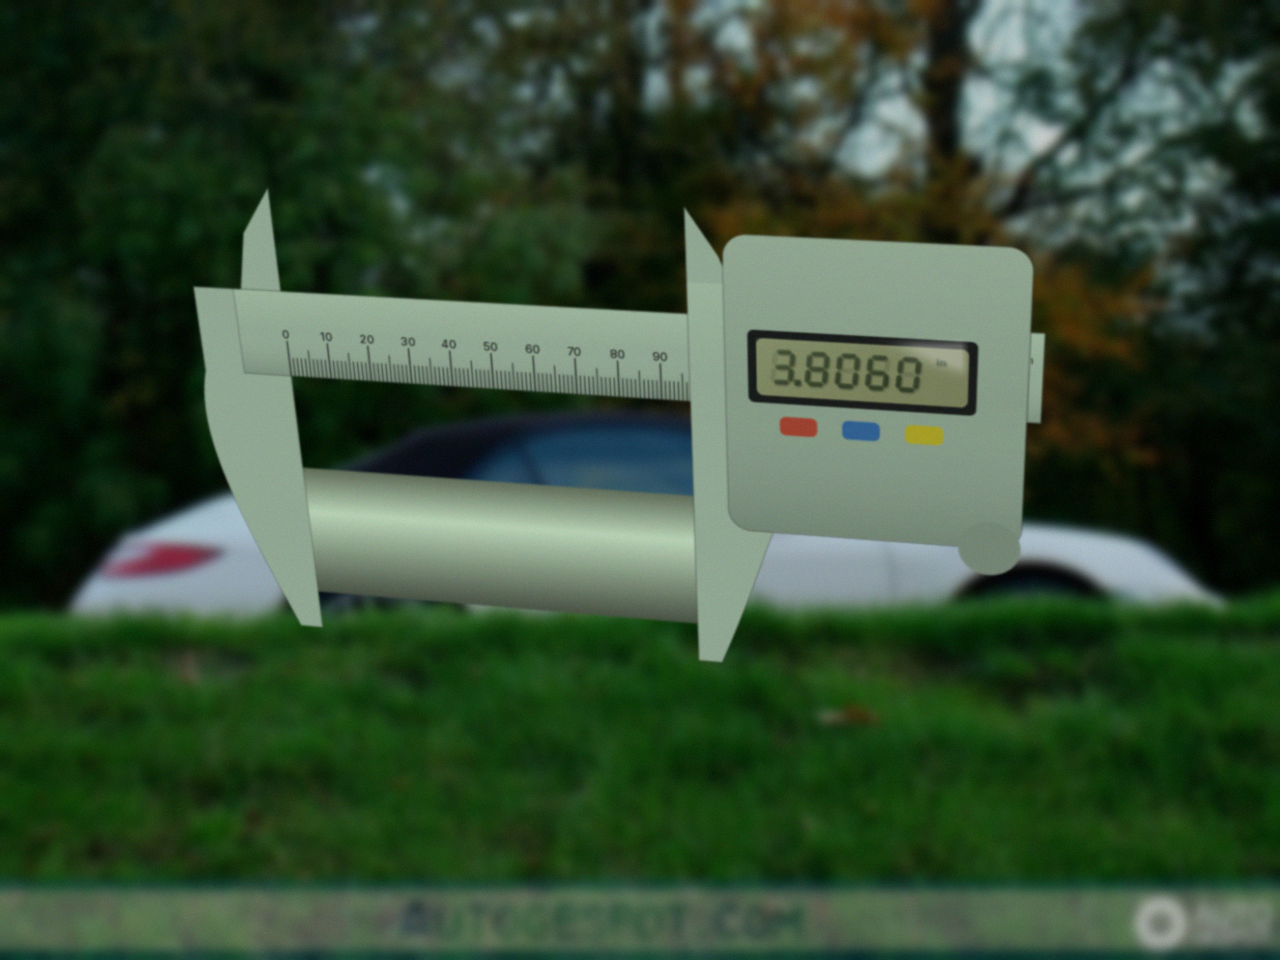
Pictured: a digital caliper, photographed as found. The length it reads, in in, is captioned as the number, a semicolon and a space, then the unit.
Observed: 3.8060; in
